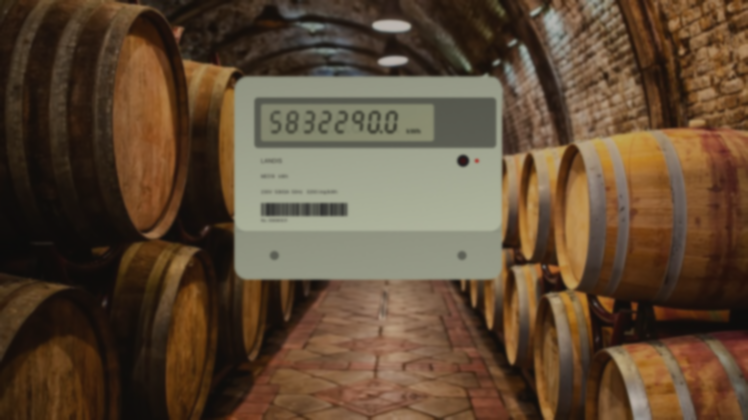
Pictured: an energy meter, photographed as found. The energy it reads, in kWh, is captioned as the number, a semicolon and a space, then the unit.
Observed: 5832290.0; kWh
